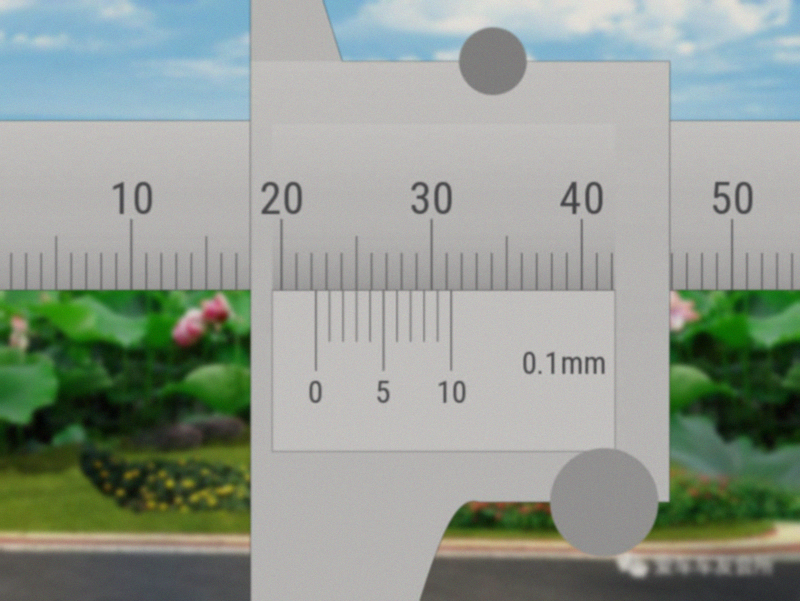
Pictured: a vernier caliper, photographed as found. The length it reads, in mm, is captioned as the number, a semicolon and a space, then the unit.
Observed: 22.3; mm
